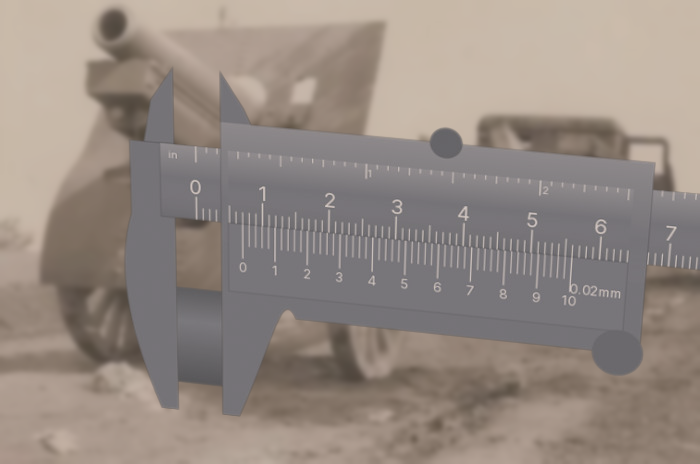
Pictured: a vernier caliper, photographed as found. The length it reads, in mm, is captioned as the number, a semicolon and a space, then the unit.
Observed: 7.0; mm
